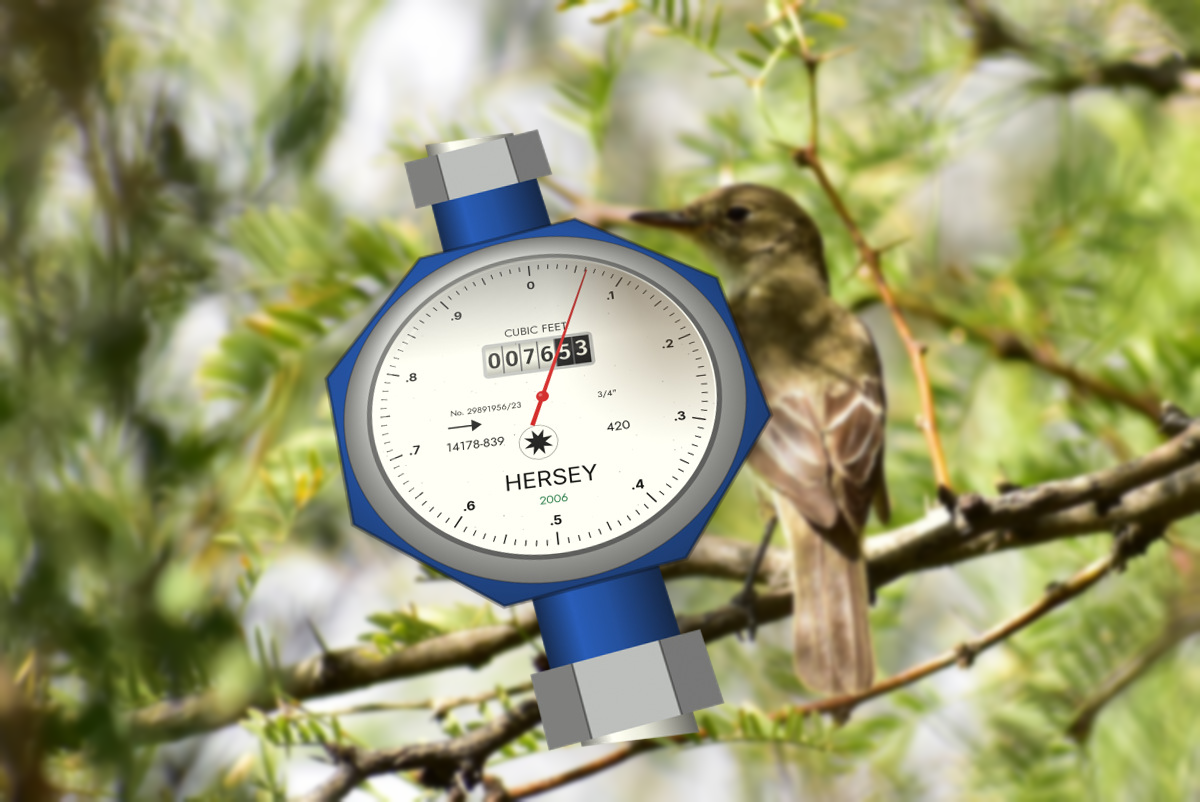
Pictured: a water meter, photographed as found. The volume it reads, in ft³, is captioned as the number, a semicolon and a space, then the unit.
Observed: 7653.06; ft³
